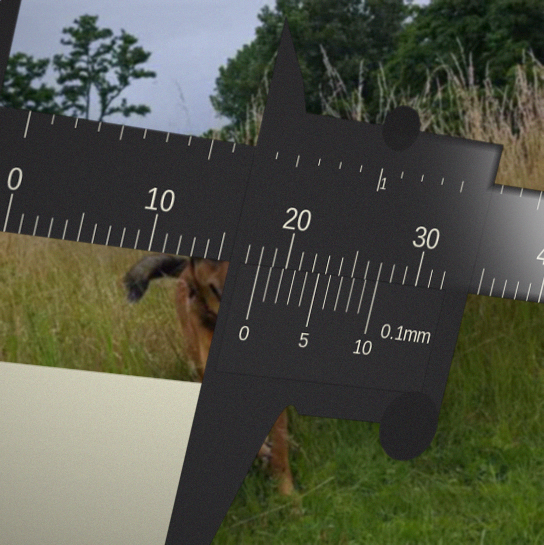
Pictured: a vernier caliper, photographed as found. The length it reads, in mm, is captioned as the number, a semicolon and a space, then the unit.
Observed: 18.0; mm
